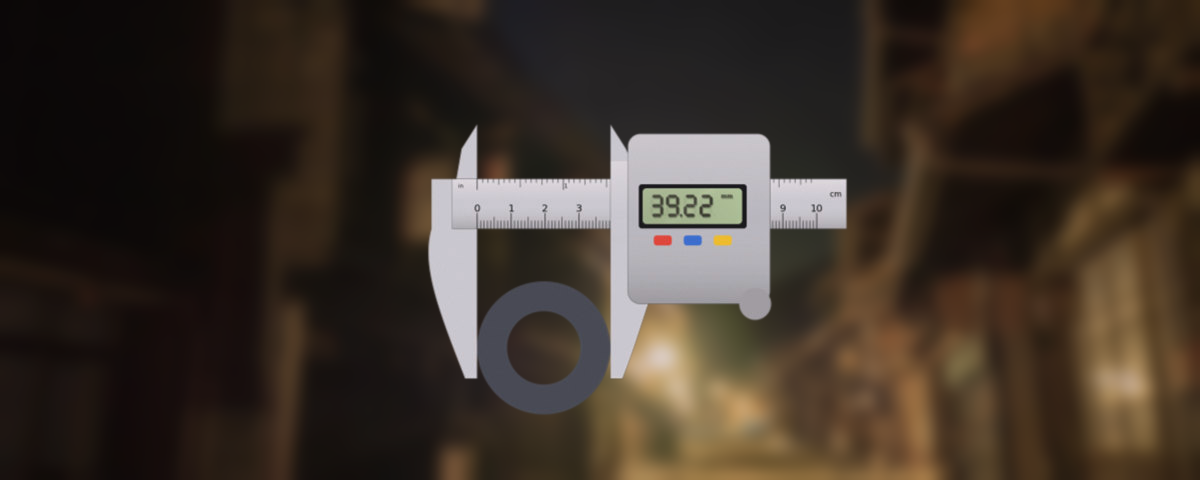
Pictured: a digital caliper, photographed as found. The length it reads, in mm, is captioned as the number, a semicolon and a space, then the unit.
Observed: 39.22; mm
